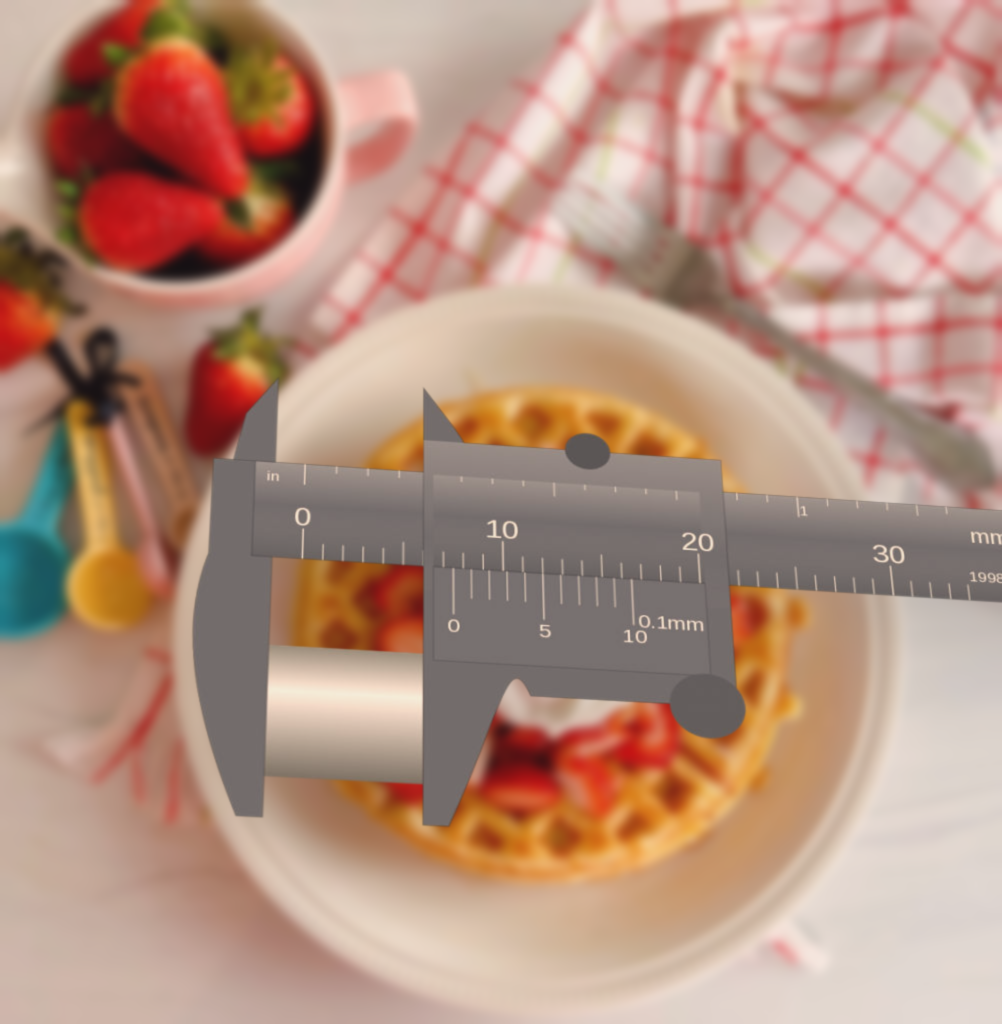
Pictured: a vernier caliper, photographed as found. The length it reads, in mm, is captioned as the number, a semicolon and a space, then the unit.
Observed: 7.5; mm
